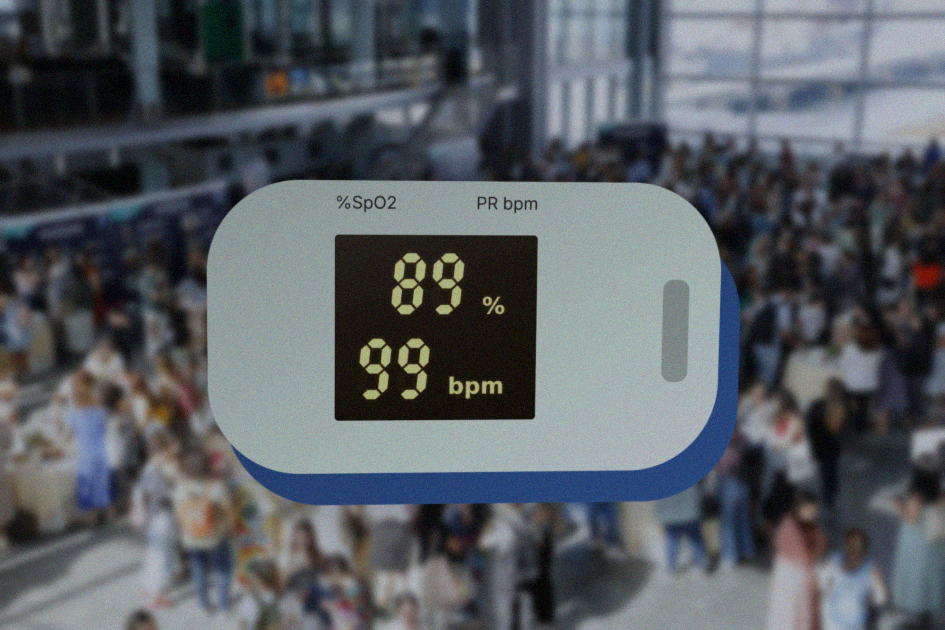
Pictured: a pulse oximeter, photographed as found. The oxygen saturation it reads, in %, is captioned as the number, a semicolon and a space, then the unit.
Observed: 89; %
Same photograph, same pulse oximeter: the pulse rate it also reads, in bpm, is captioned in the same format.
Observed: 99; bpm
